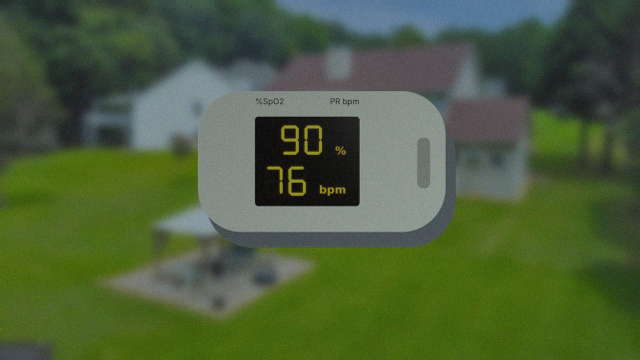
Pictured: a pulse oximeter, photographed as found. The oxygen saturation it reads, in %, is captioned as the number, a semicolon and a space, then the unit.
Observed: 90; %
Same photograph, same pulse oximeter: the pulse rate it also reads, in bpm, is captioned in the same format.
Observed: 76; bpm
